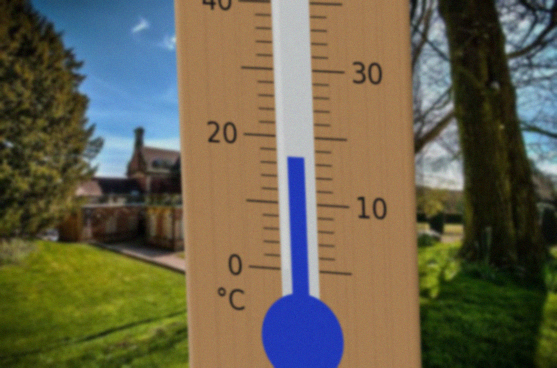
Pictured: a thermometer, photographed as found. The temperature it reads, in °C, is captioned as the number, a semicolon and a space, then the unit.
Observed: 17; °C
